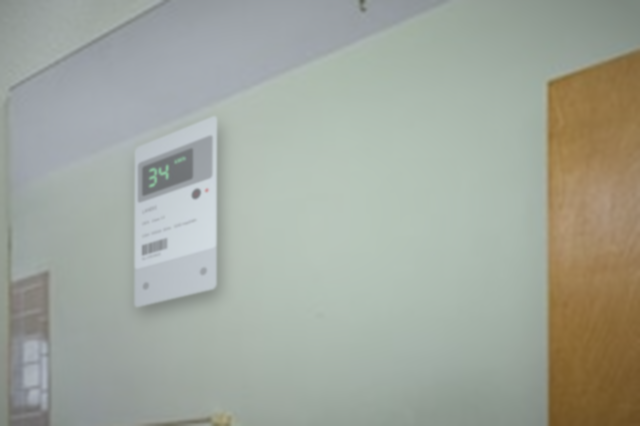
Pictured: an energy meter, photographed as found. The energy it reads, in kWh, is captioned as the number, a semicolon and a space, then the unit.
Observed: 34; kWh
